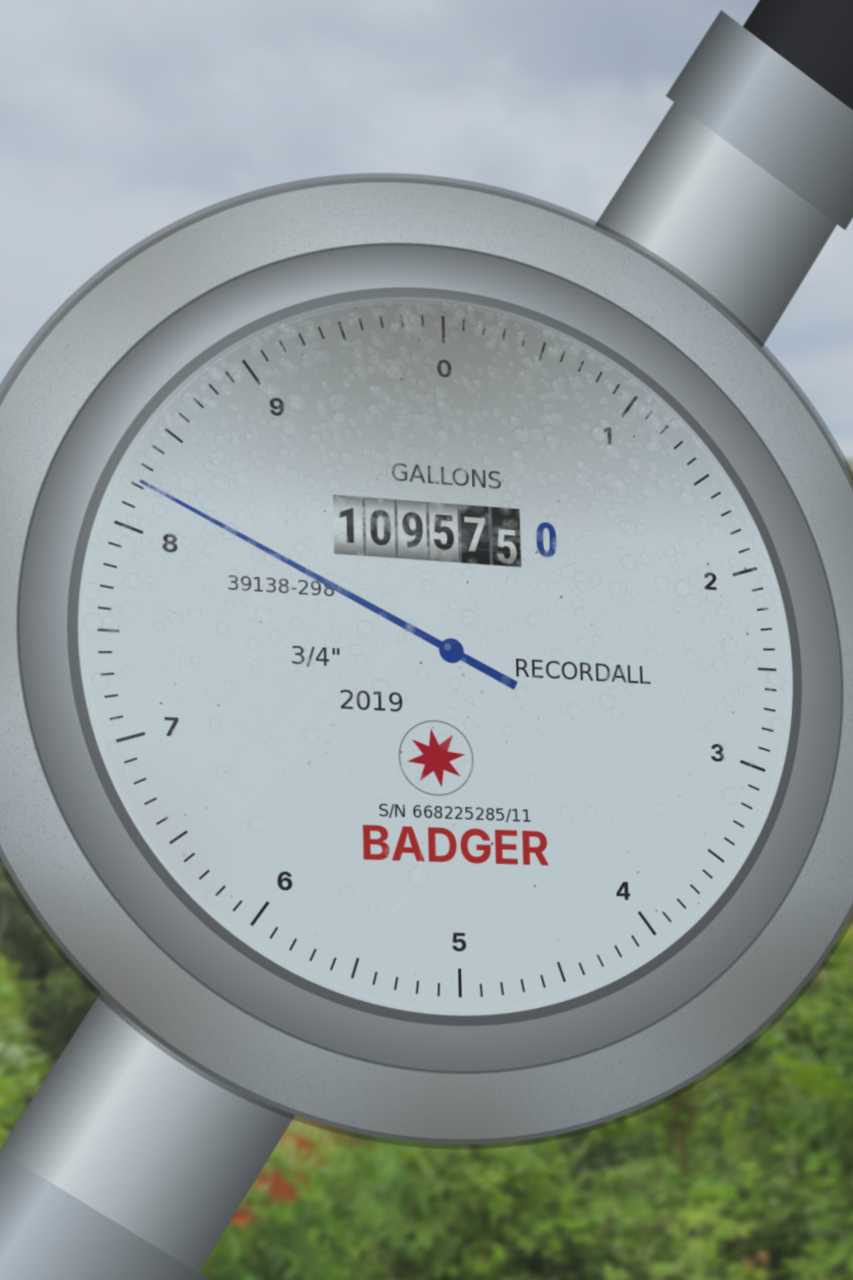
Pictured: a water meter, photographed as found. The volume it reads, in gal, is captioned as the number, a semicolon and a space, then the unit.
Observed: 1095748.2; gal
